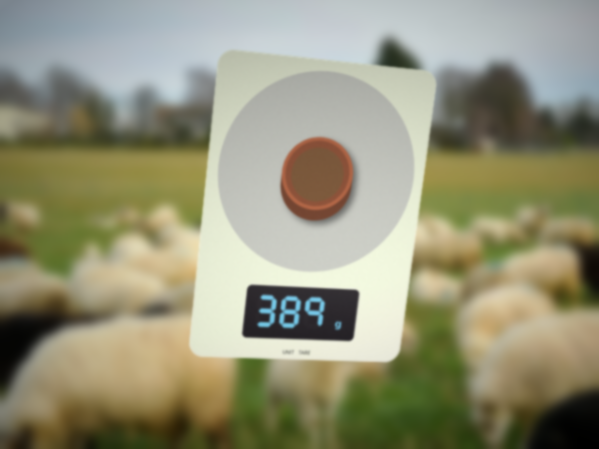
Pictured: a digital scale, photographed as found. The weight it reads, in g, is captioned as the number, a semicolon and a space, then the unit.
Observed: 389; g
